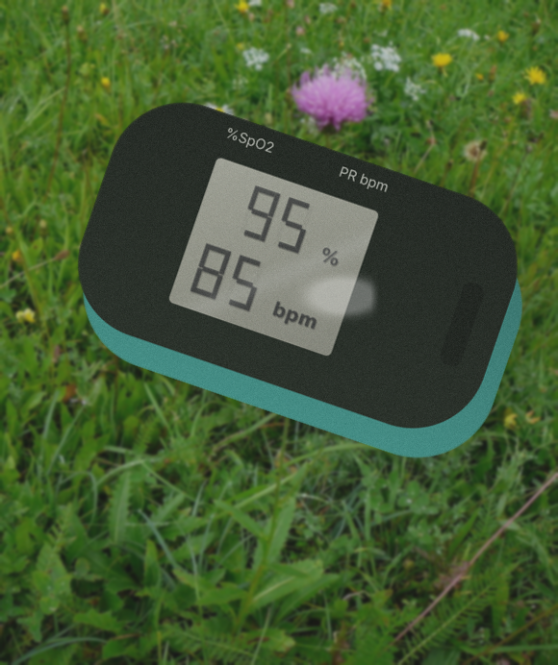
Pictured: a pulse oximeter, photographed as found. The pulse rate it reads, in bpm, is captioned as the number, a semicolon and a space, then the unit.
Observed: 85; bpm
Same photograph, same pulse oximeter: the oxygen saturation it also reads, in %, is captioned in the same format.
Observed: 95; %
